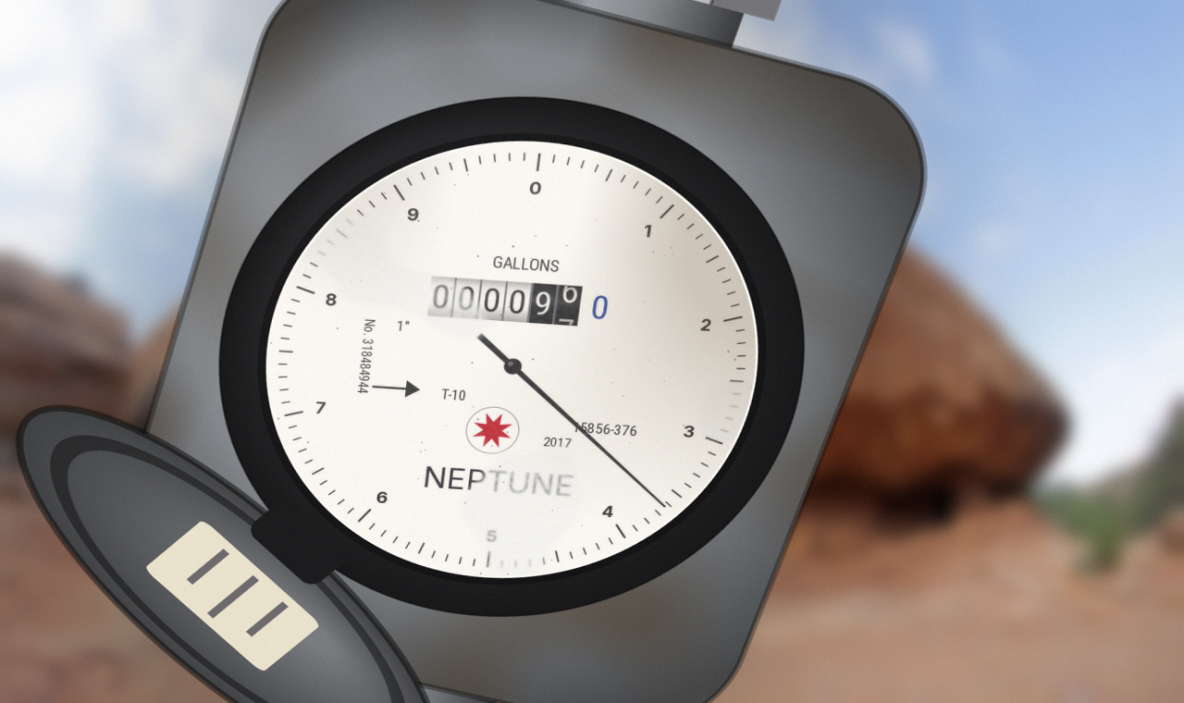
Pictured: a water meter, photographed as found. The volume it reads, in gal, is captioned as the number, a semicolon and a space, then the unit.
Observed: 963.6; gal
